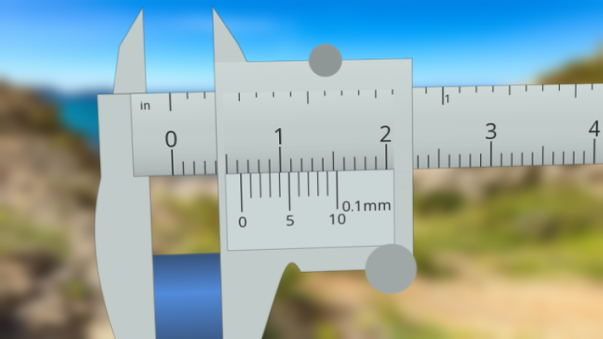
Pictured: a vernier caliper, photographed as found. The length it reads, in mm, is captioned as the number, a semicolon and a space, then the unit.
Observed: 6.3; mm
